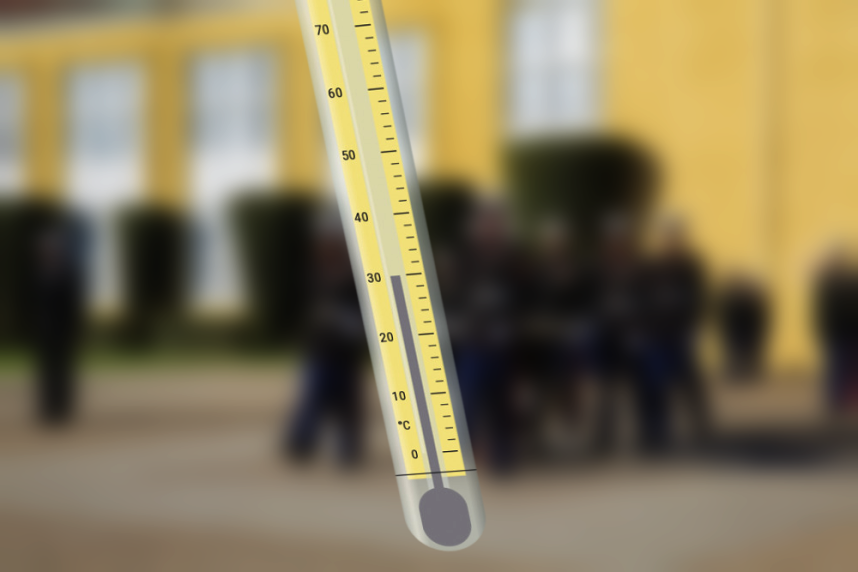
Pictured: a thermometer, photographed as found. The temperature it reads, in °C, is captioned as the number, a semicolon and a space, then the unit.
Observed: 30; °C
